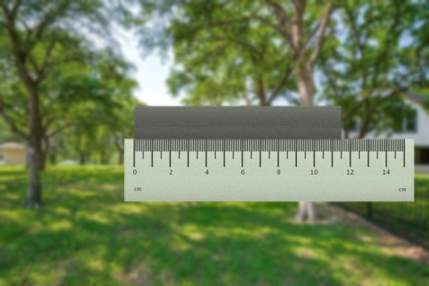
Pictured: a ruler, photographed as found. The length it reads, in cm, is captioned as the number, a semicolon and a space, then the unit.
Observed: 11.5; cm
